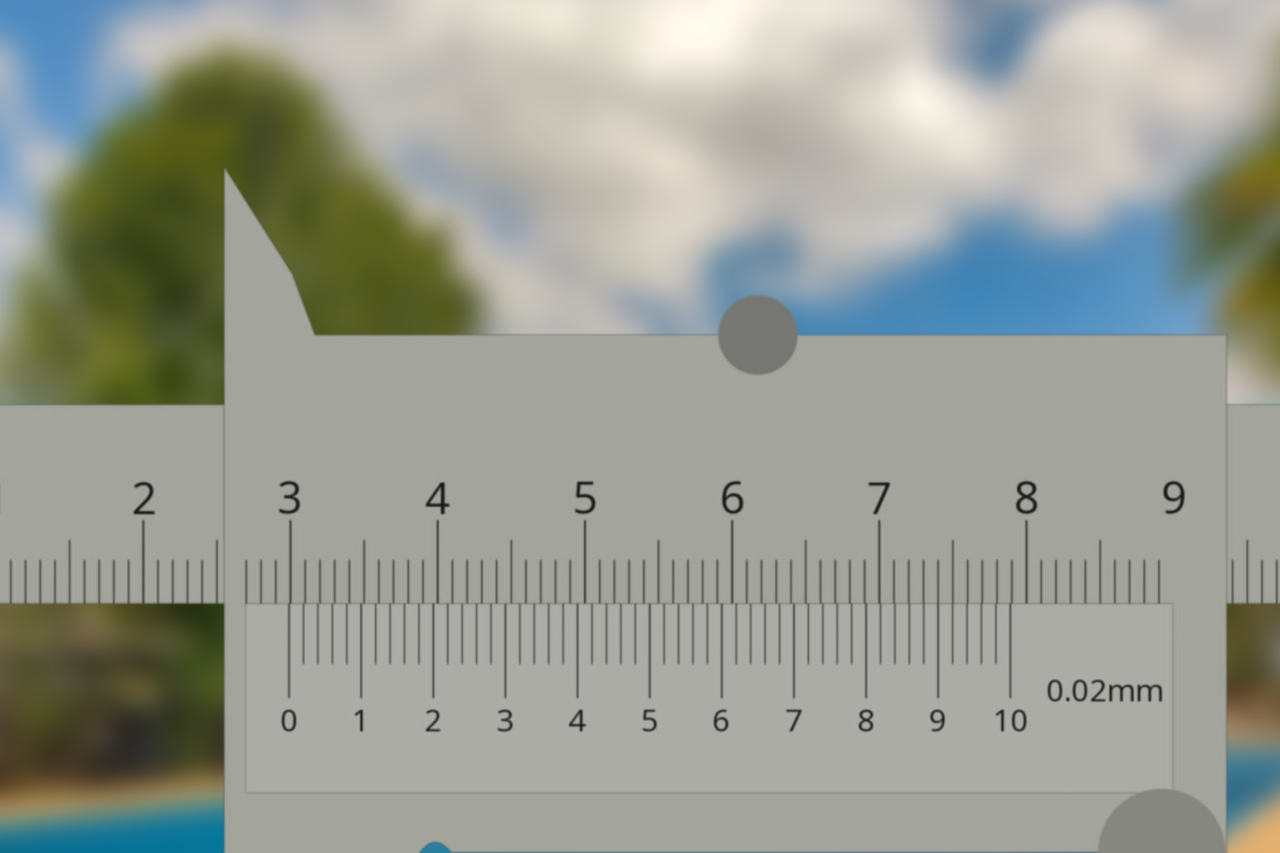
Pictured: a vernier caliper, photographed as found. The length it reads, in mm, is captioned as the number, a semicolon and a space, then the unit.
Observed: 29.9; mm
